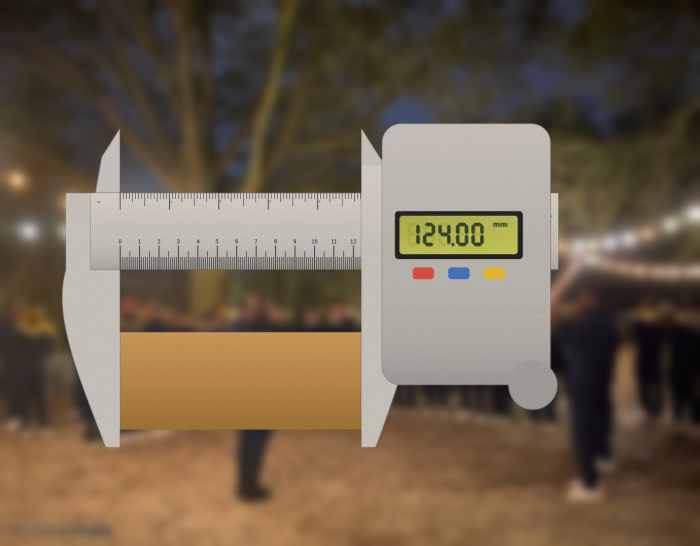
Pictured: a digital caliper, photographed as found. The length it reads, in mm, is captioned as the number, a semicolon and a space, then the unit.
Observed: 124.00; mm
